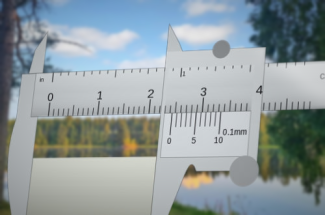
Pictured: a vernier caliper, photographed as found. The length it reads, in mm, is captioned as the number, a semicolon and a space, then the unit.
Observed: 24.4; mm
